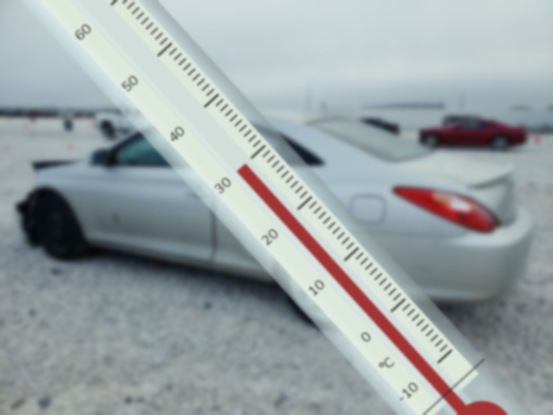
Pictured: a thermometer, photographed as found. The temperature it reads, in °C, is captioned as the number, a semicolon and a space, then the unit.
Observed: 30; °C
